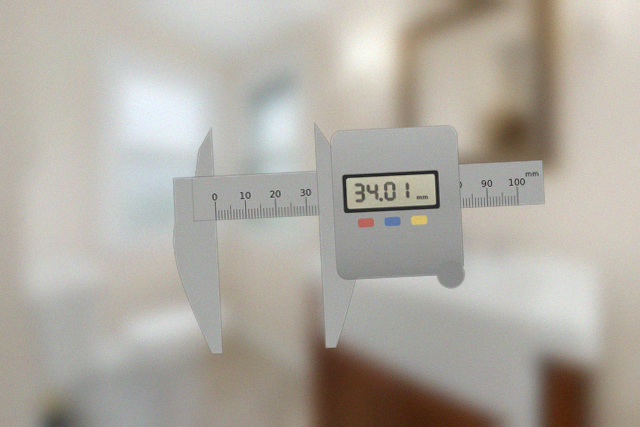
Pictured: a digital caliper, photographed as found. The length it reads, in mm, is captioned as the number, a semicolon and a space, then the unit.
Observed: 34.01; mm
